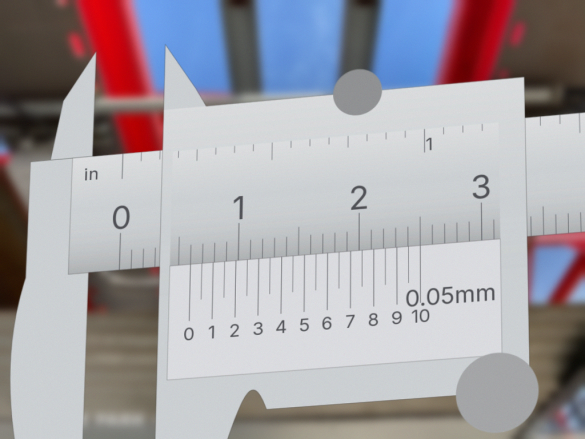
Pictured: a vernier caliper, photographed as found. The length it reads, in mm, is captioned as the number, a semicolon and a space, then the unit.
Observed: 6.0; mm
